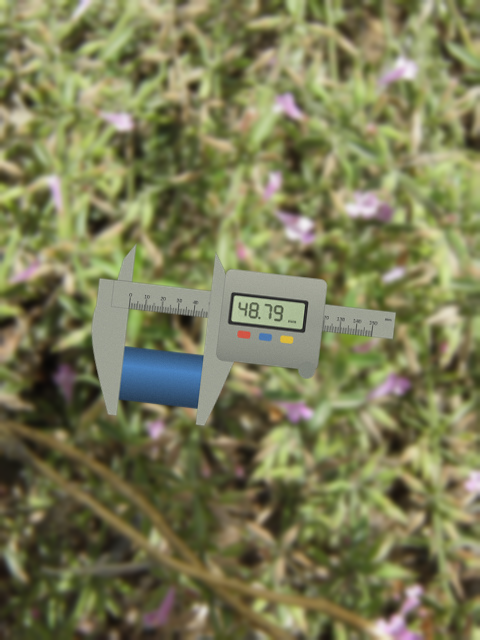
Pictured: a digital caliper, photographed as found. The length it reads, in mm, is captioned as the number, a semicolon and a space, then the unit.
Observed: 48.79; mm
